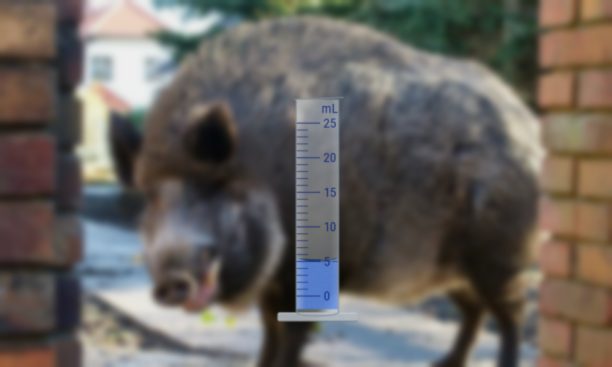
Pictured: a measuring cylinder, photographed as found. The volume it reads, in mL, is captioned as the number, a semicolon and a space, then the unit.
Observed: 5; mL
